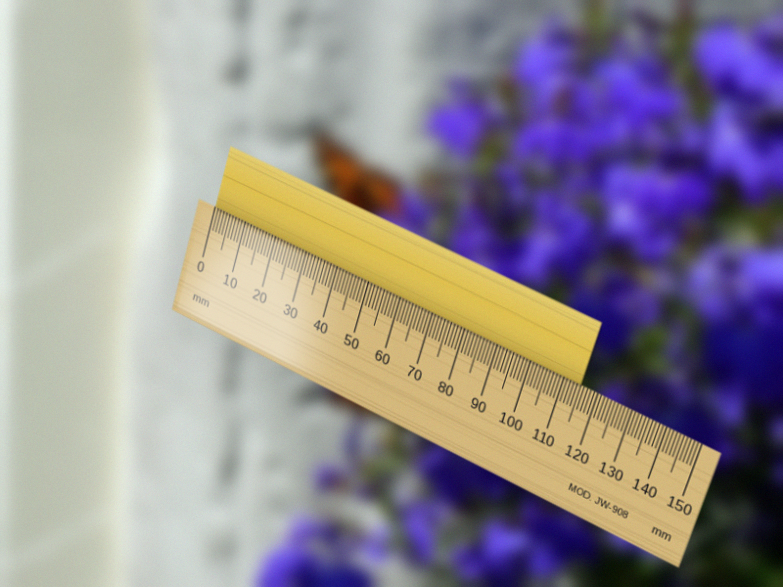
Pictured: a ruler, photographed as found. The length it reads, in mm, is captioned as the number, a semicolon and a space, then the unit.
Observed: 115; mm
